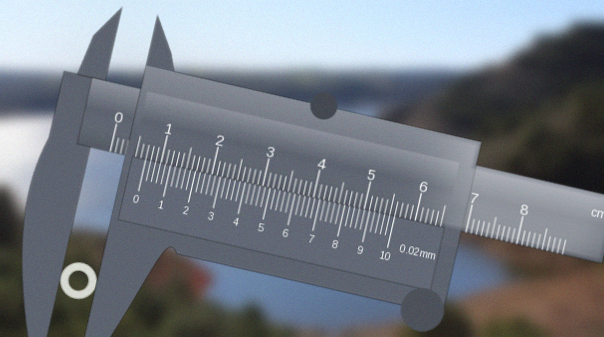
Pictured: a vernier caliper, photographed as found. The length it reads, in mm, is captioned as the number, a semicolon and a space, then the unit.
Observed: 7.0; mm
